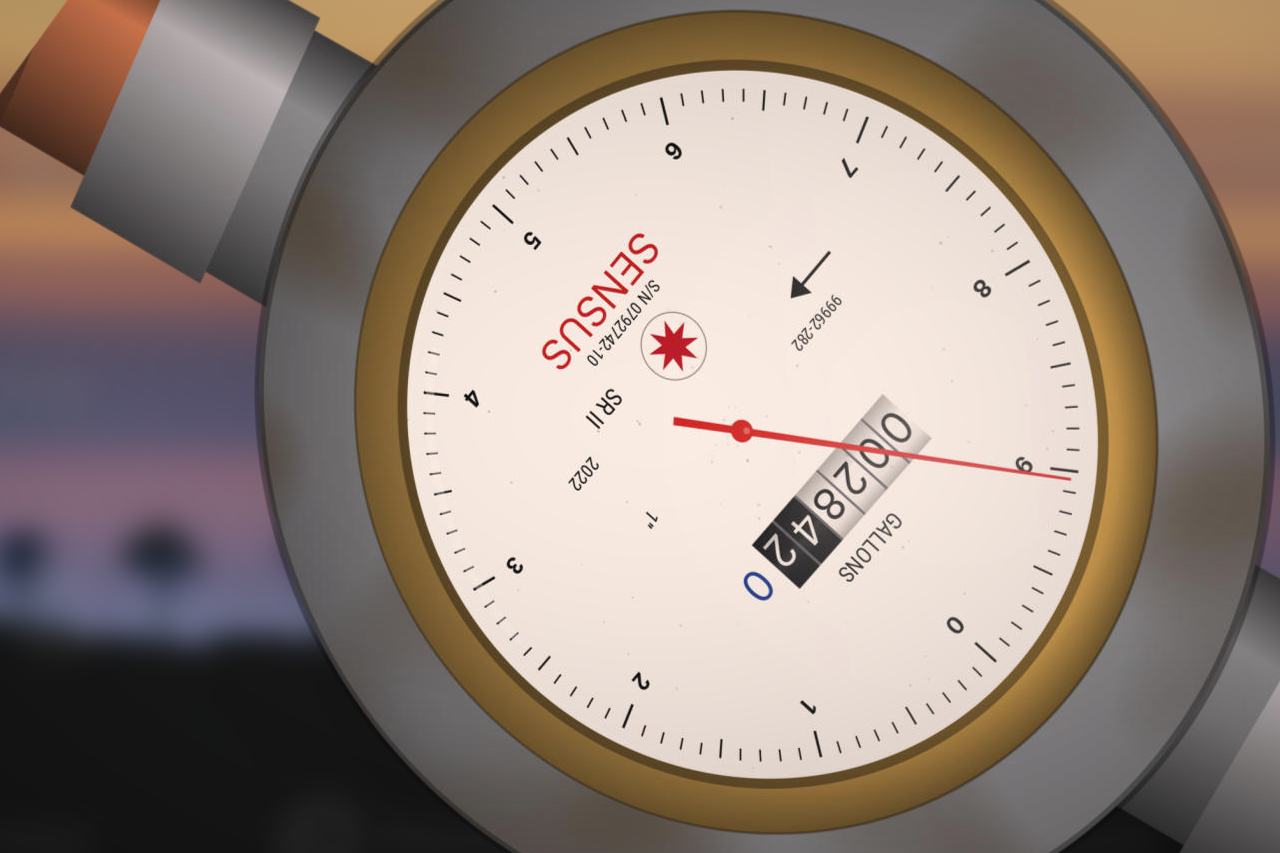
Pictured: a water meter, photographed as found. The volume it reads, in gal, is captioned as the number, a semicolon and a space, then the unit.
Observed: 28419.0; gal
